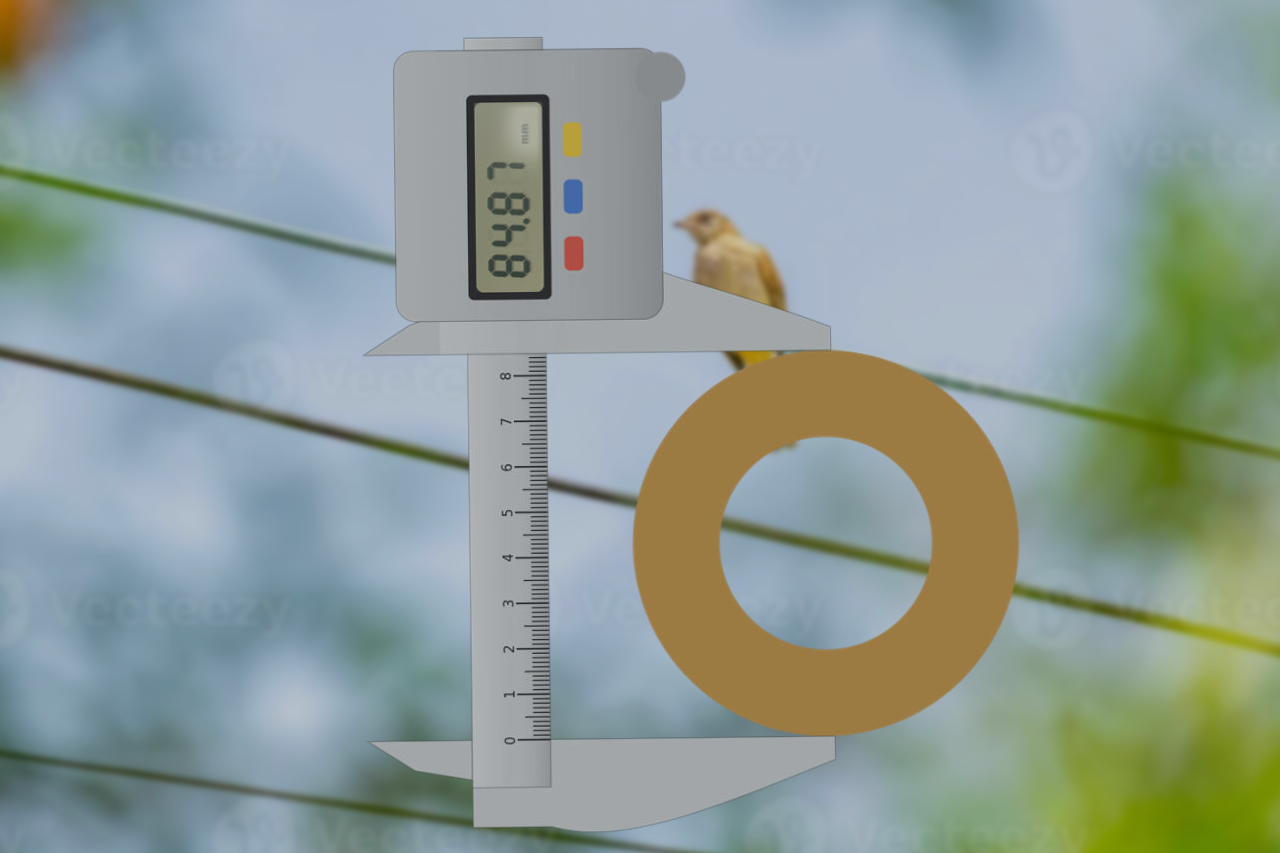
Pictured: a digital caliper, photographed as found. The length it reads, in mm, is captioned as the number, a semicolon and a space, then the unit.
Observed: 84.87; mm
